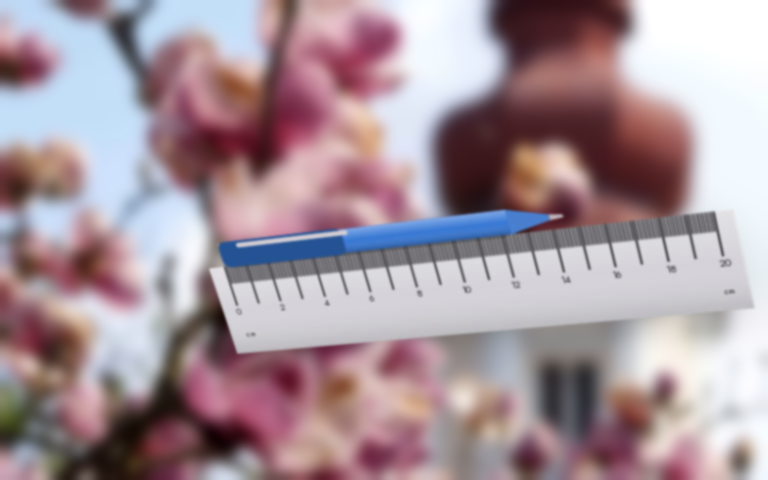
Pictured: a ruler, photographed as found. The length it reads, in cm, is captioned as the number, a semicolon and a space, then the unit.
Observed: 14.5; cm
